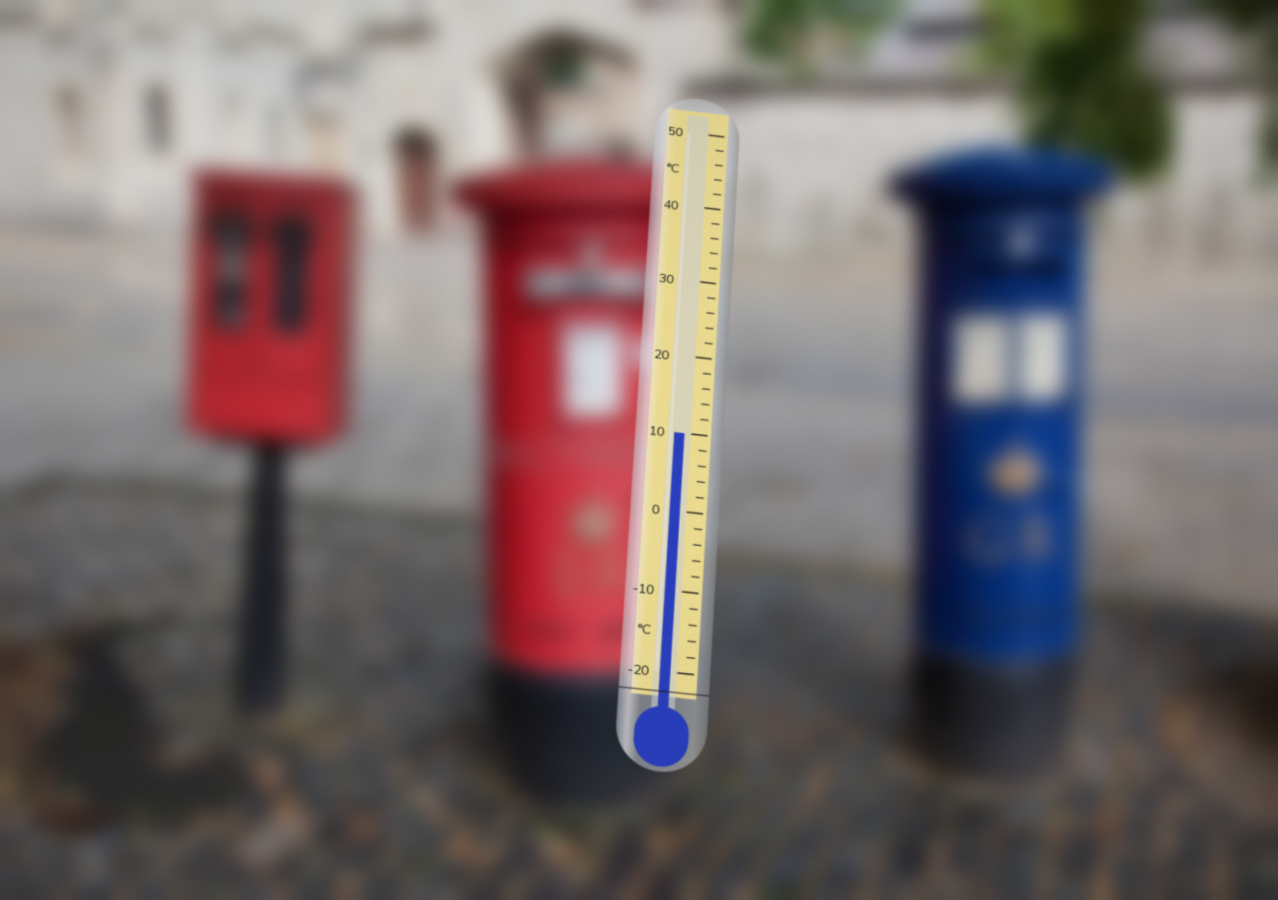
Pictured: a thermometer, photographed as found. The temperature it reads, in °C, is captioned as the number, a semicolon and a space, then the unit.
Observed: 10; °C
